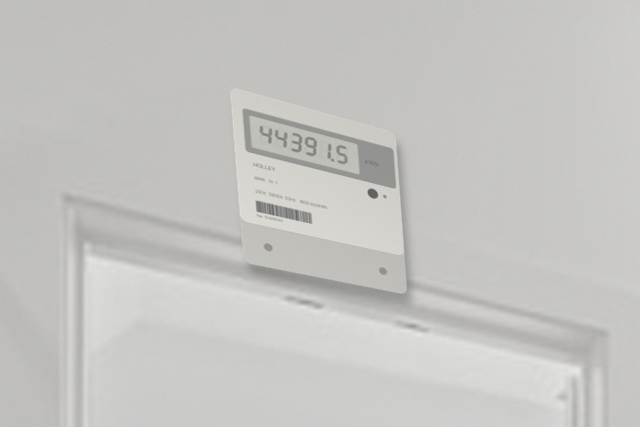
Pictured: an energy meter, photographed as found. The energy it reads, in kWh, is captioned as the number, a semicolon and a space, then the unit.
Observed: 44391.5; kWh
